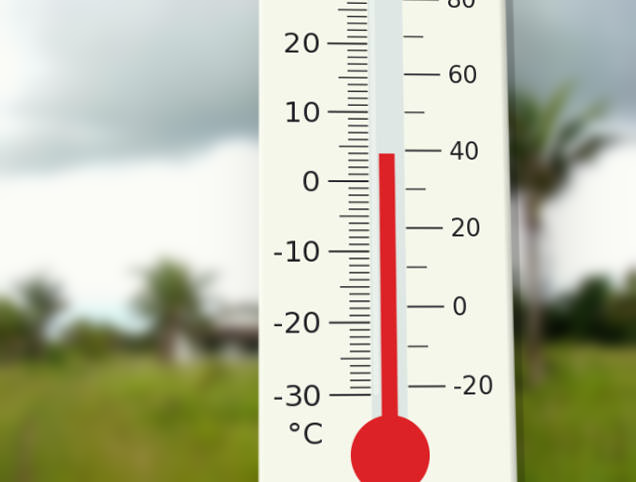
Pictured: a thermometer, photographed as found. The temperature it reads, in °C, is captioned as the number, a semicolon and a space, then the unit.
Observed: 4; °C
